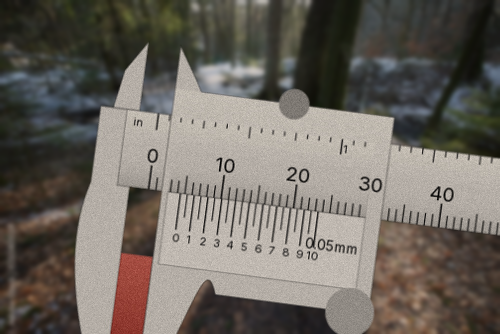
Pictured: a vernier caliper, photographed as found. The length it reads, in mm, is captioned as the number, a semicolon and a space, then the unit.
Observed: 4.4; mm
